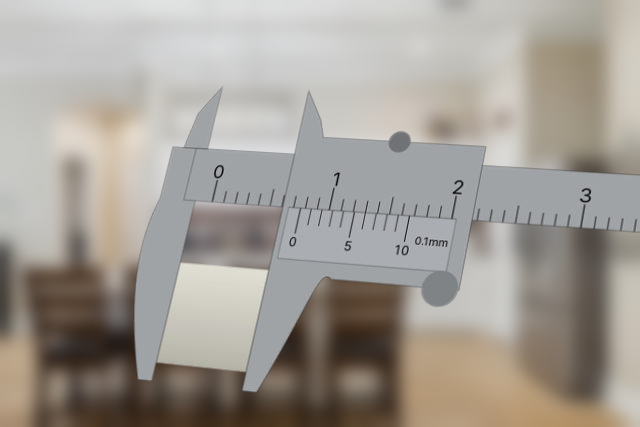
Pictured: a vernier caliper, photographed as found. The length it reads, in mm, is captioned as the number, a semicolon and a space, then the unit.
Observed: 7.6; mm
